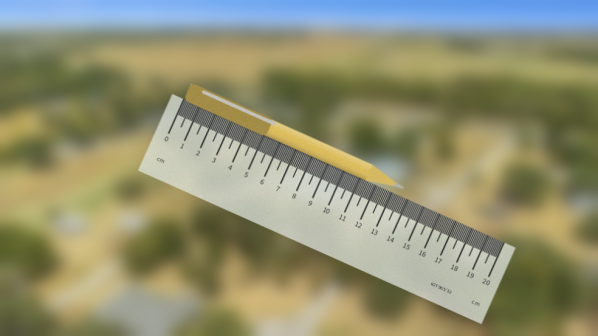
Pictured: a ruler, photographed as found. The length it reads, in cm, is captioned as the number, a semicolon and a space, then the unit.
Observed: 13.5; cm
